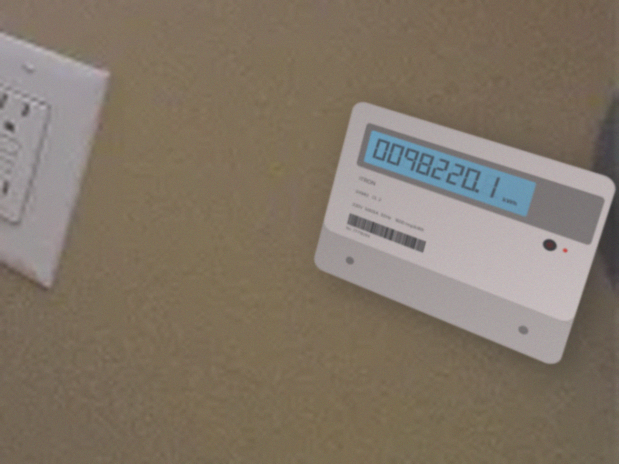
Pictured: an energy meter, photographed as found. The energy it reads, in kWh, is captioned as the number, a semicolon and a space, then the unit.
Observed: 98220.1; kWh
